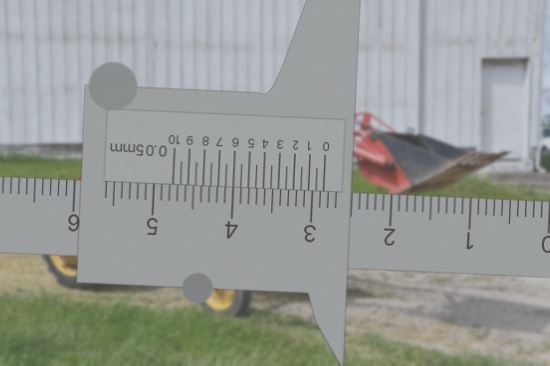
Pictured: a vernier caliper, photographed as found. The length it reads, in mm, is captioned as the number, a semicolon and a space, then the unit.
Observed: 28.6; mm
